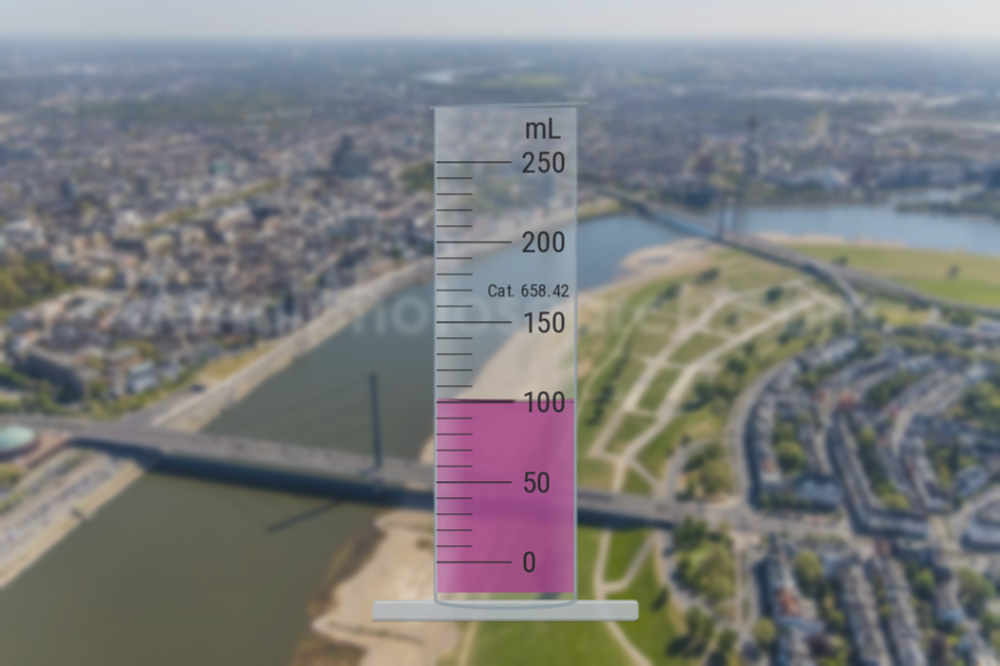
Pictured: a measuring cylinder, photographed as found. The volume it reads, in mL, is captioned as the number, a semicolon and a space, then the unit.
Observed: 100; mL
